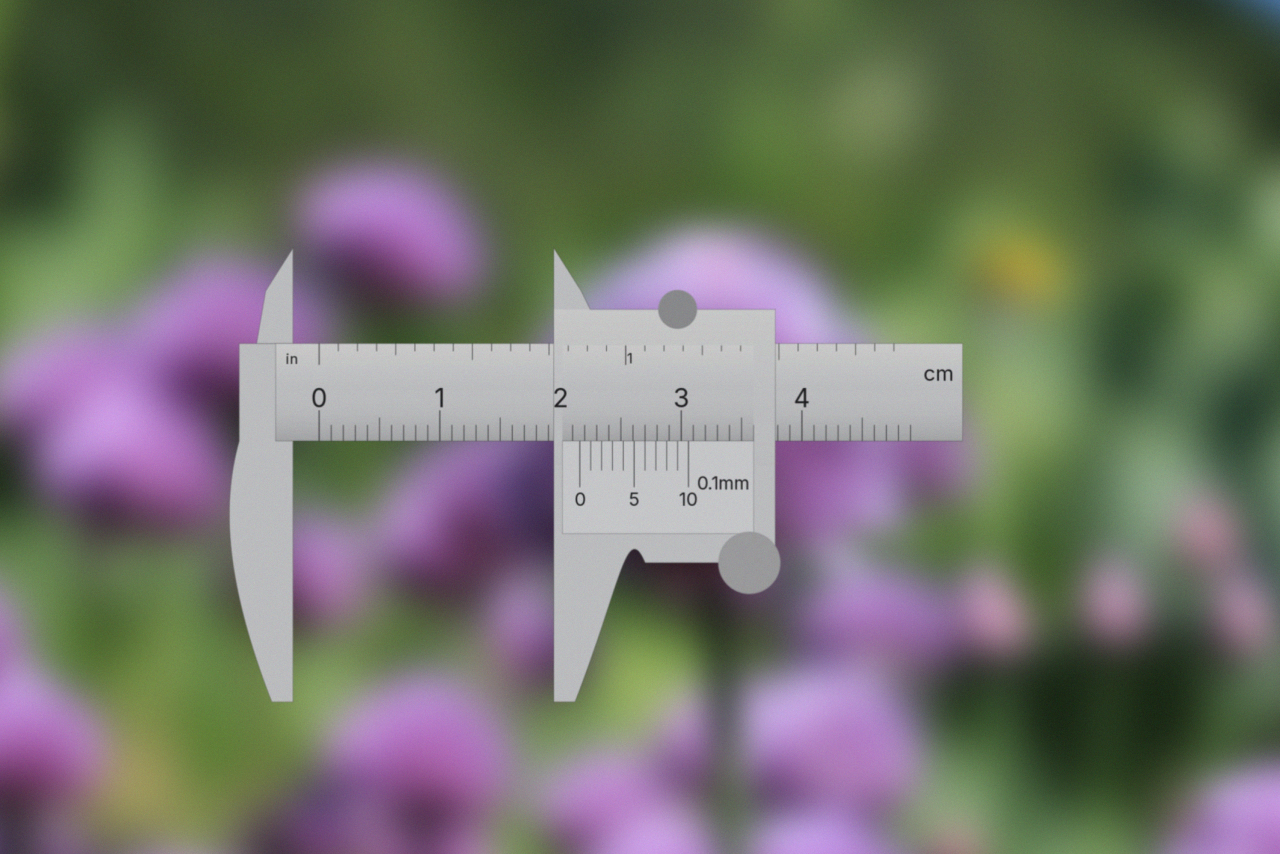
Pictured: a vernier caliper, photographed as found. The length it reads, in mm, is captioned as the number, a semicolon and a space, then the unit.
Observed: 21.6; mm
